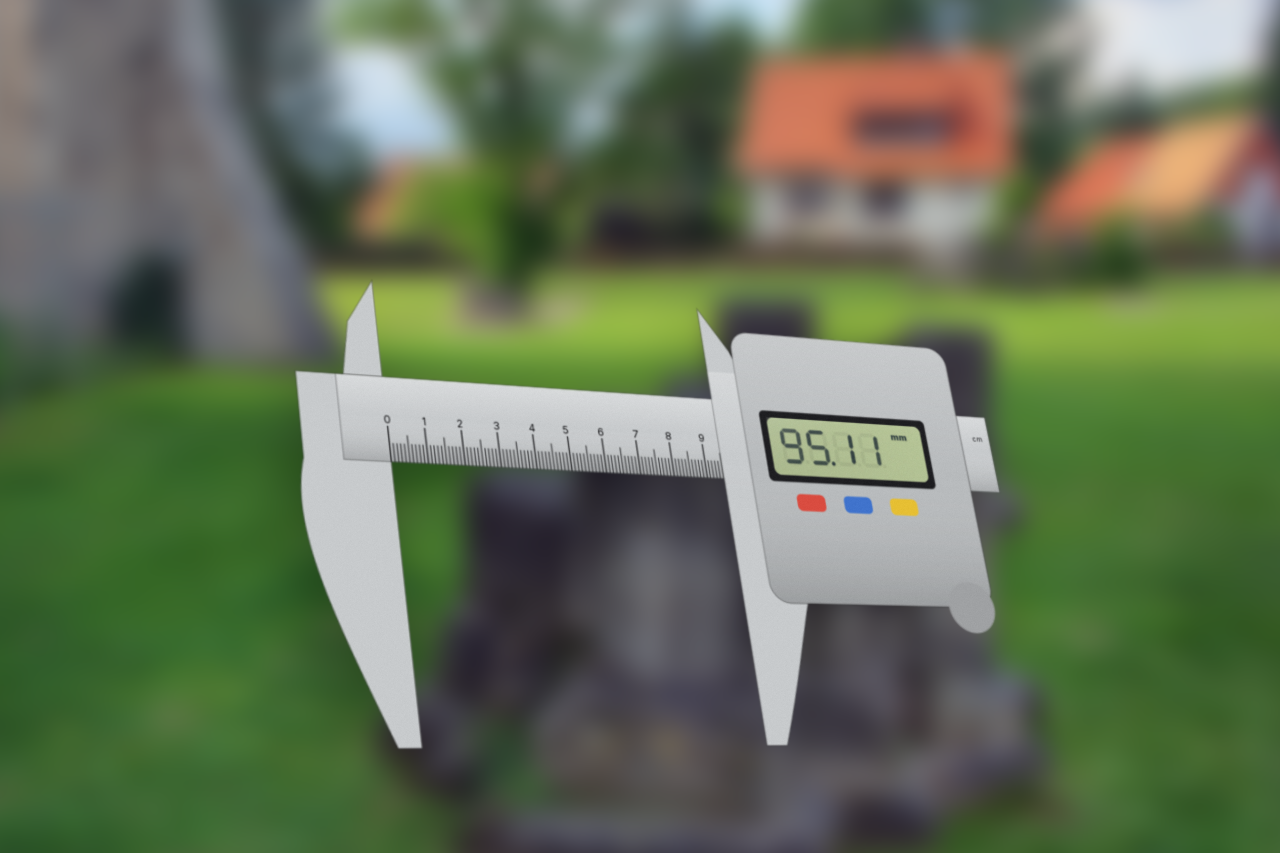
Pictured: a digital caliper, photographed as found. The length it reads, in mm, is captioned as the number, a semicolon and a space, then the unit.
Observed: 95.11; mm
